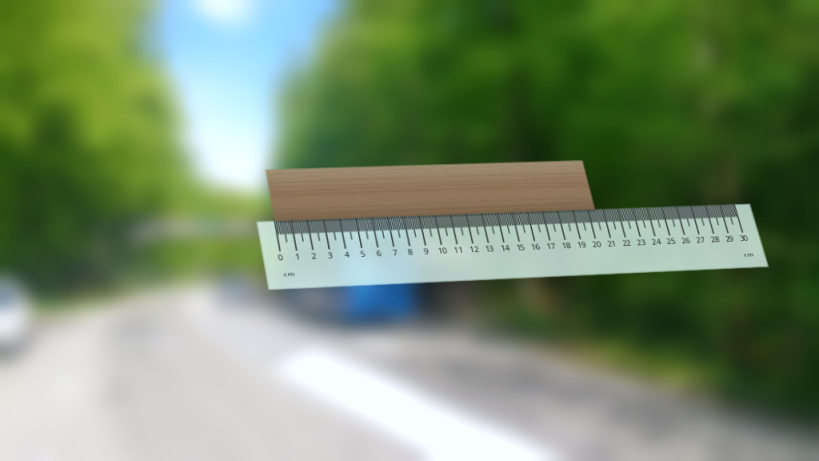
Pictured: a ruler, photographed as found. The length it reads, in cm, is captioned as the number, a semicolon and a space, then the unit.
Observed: 20.5; cm
